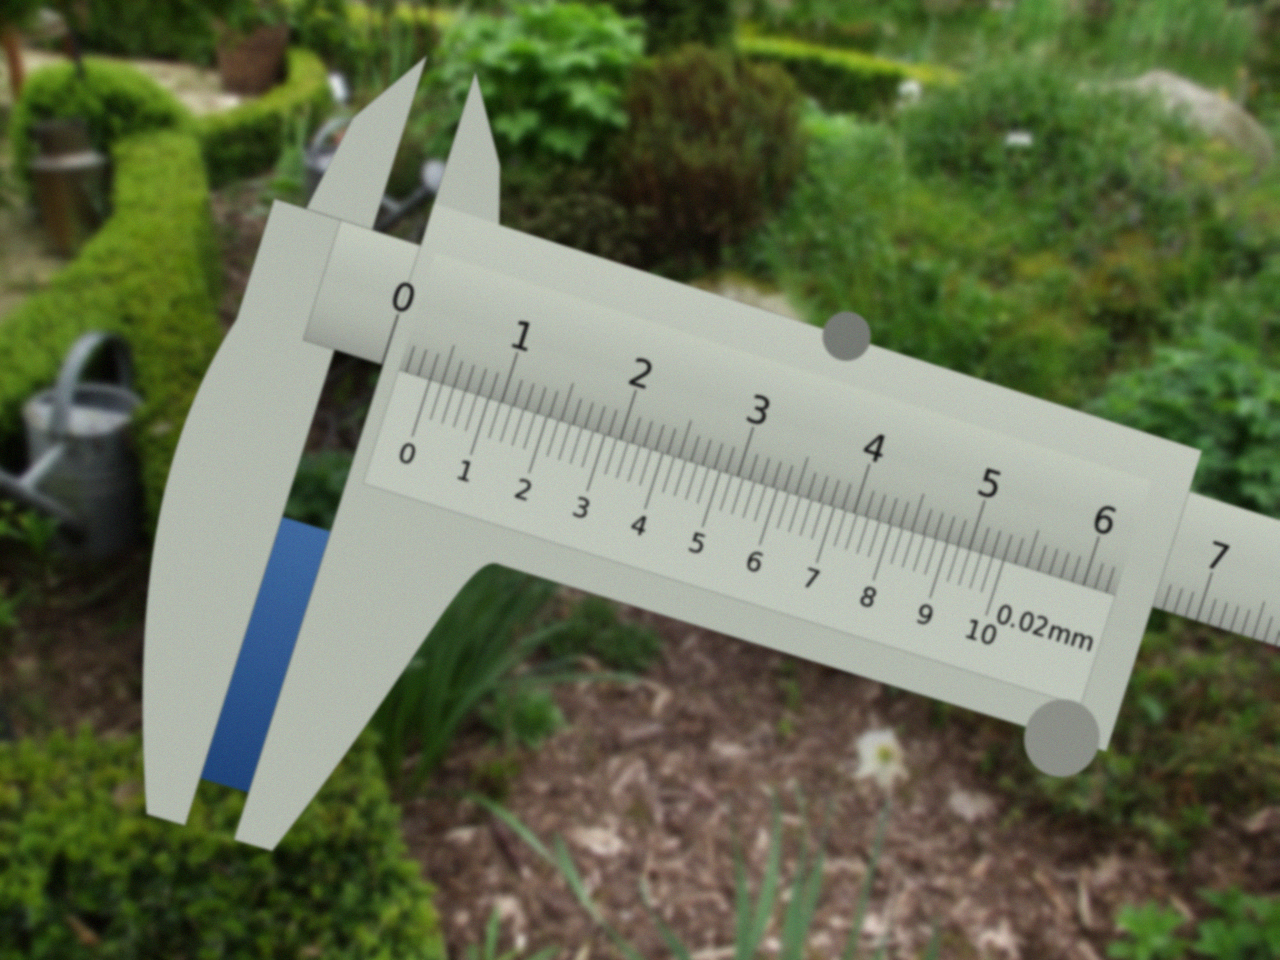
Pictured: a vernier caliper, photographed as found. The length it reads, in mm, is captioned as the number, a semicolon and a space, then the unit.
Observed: 4.0; mm
